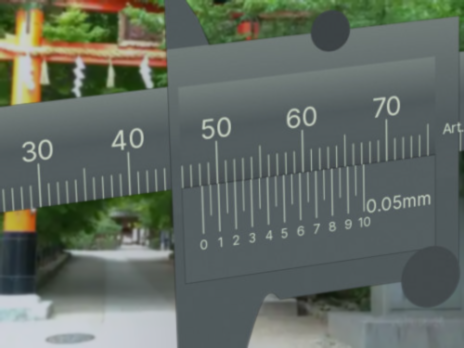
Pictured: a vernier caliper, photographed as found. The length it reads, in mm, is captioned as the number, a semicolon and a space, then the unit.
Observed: 48.2; mm
